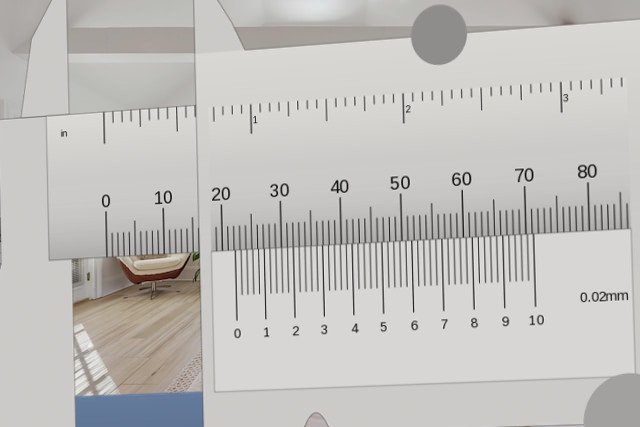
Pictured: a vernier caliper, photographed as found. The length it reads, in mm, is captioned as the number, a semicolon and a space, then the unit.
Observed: 22.2; mm
